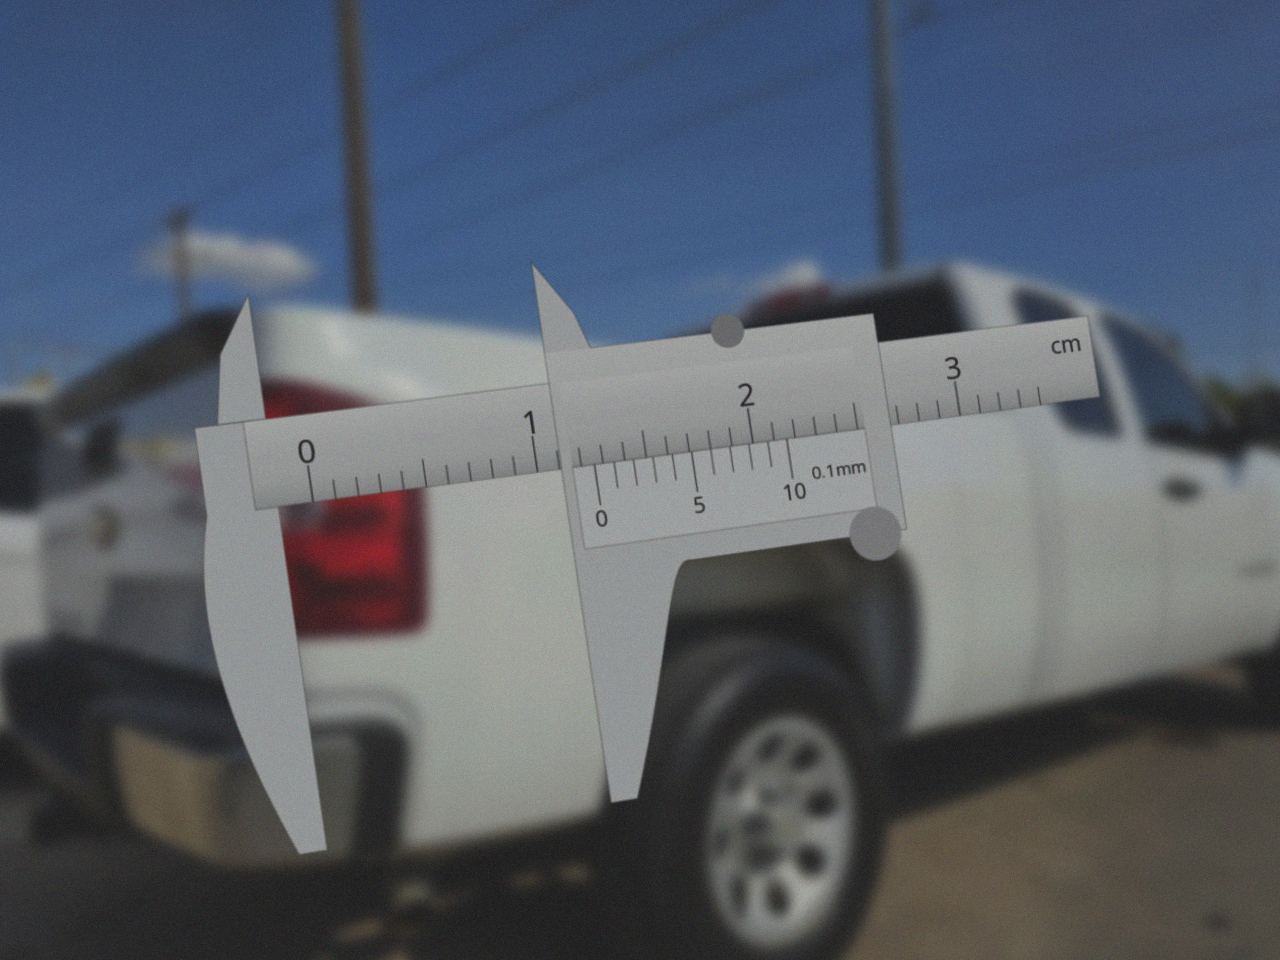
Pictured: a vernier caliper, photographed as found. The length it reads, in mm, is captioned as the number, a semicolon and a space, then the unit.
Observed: 12.6; mm
